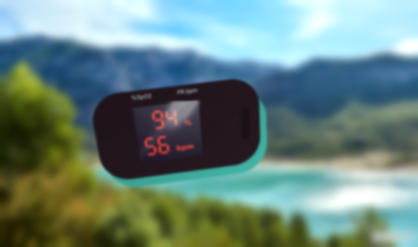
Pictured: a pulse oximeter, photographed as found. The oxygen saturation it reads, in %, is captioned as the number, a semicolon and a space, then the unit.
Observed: 94; %
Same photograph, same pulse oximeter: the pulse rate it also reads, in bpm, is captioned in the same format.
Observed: 56; bpm
